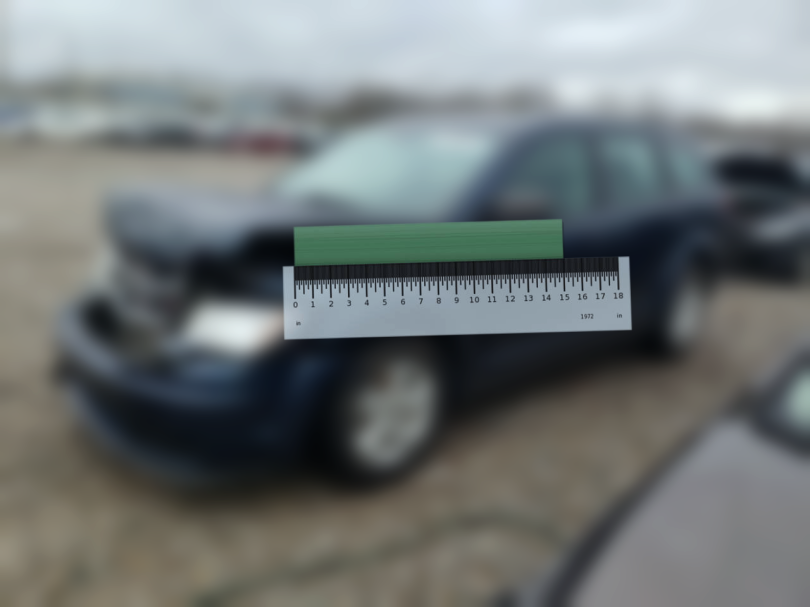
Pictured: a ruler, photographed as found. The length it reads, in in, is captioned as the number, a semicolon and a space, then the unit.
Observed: 15; in
